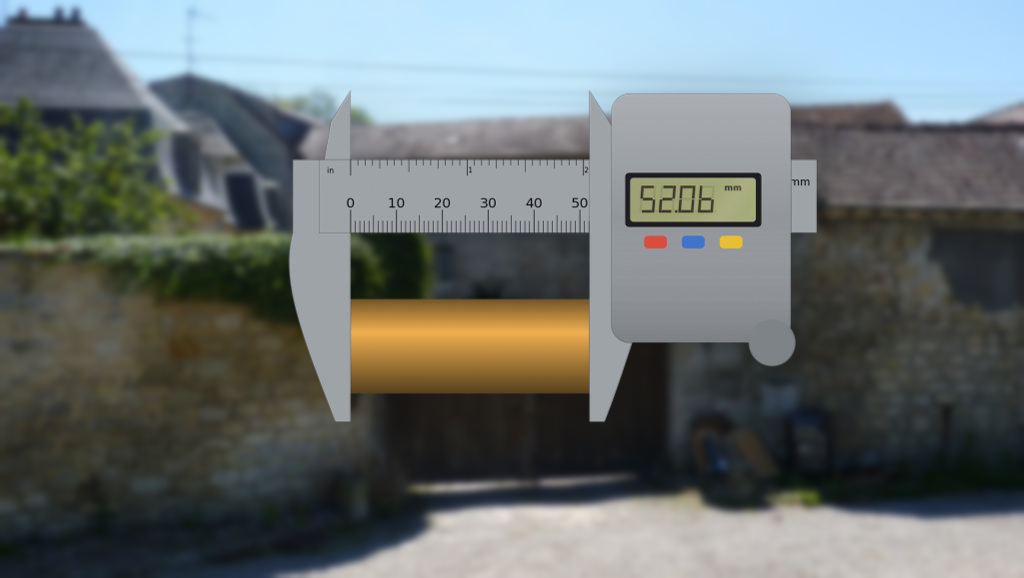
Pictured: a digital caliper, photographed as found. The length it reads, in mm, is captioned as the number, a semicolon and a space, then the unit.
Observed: 52.06; mm
